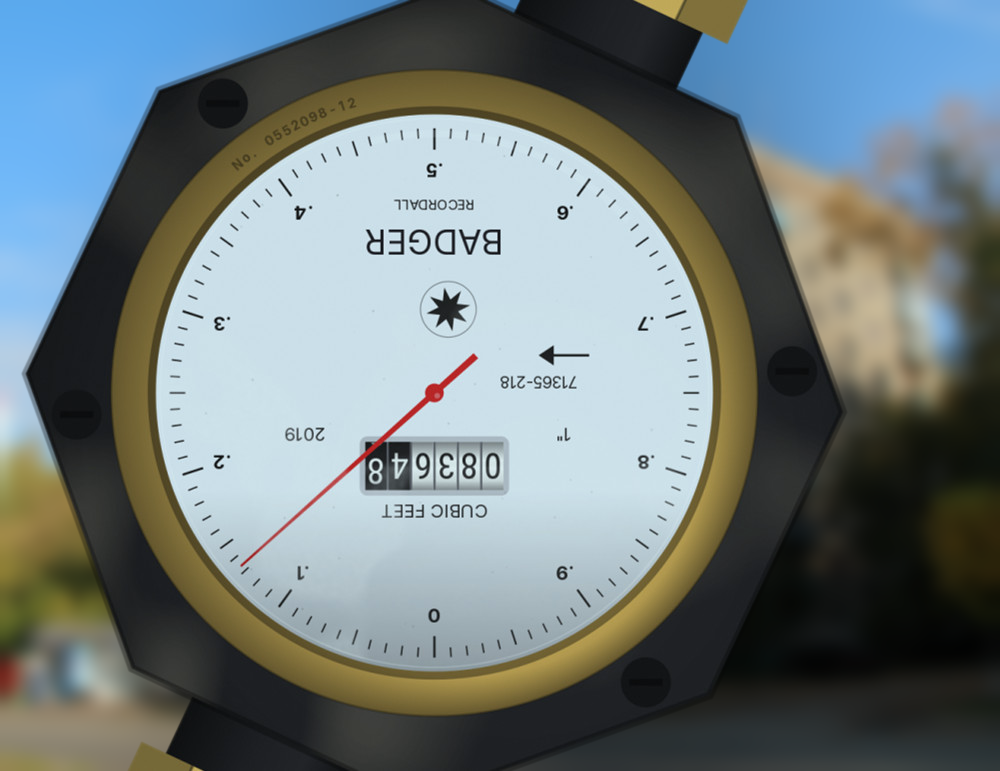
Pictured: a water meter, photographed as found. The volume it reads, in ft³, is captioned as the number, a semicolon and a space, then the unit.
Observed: 83648.13; ft³
